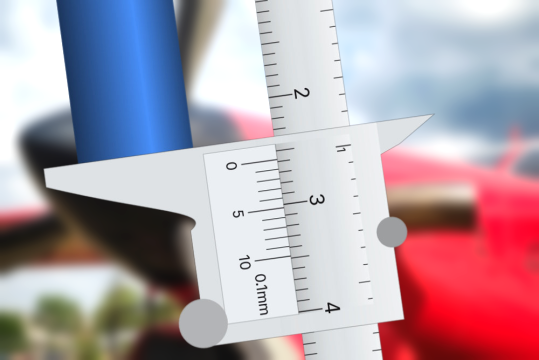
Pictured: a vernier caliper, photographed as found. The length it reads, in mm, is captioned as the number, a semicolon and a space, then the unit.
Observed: 25.8; mm
